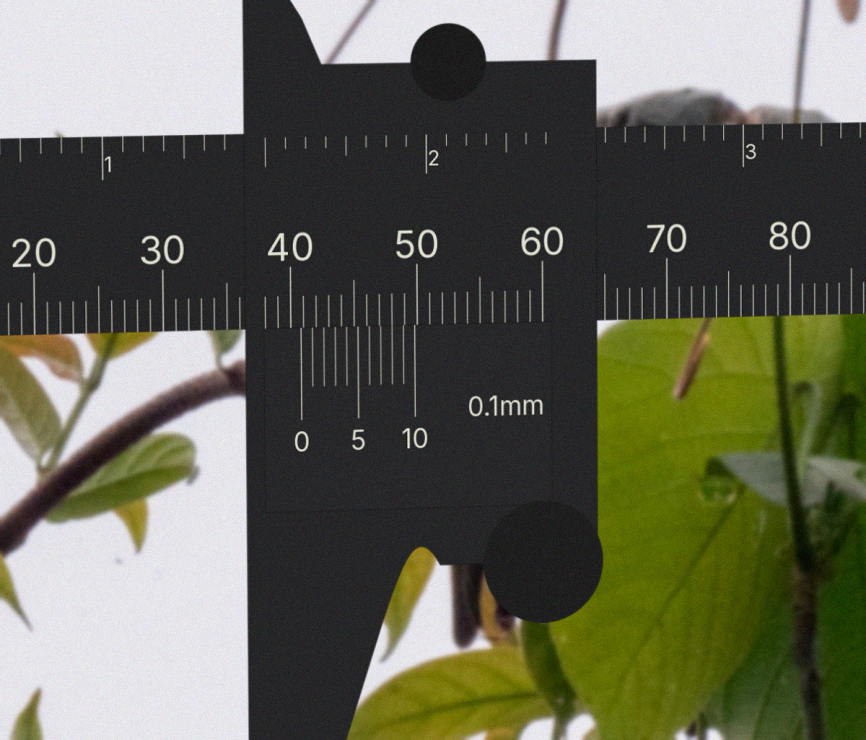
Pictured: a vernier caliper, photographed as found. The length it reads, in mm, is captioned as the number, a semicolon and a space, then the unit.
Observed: 40.8; mm
